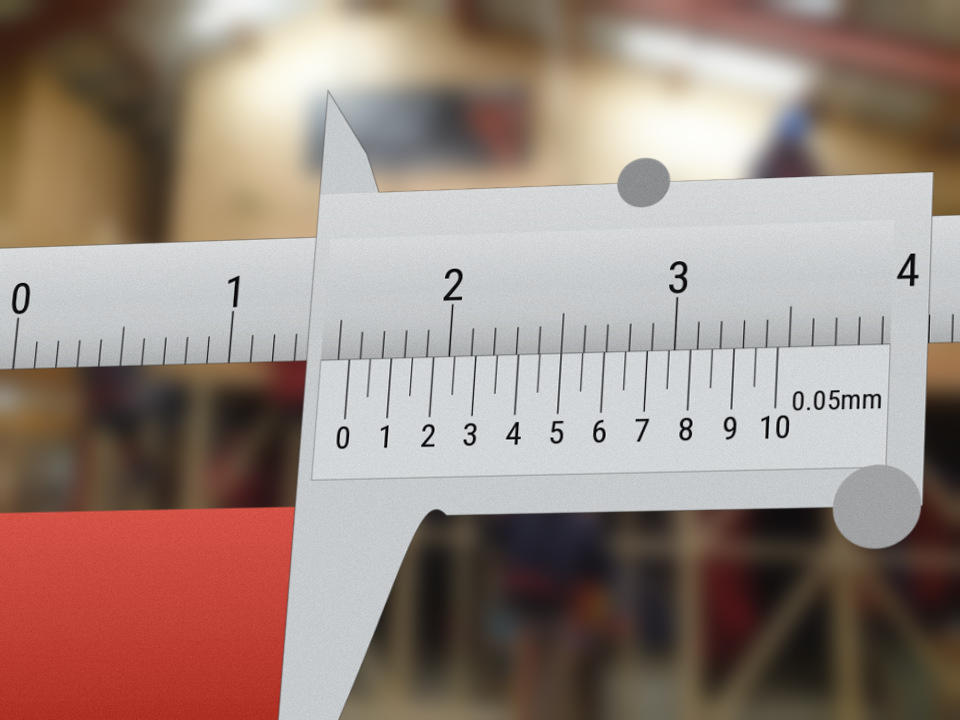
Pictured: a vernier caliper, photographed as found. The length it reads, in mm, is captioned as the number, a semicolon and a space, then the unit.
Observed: 15.5; mm
